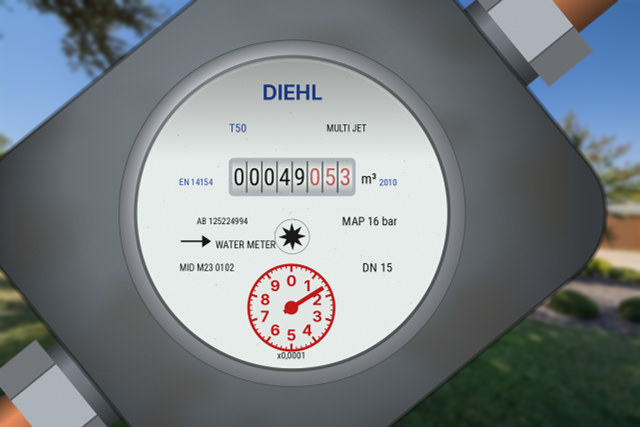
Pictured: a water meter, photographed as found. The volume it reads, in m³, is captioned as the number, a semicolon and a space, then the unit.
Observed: 49.0531; m³
